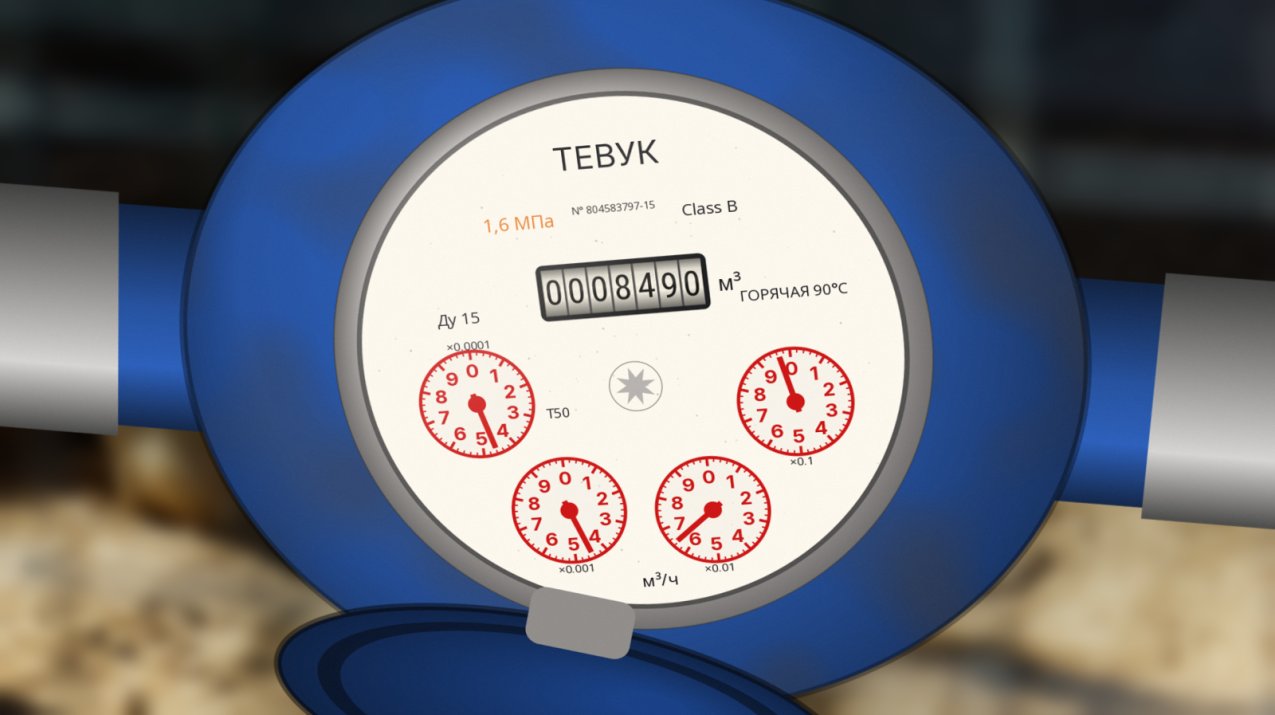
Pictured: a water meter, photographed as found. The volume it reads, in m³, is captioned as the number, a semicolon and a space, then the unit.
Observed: 8489.9644; m³
